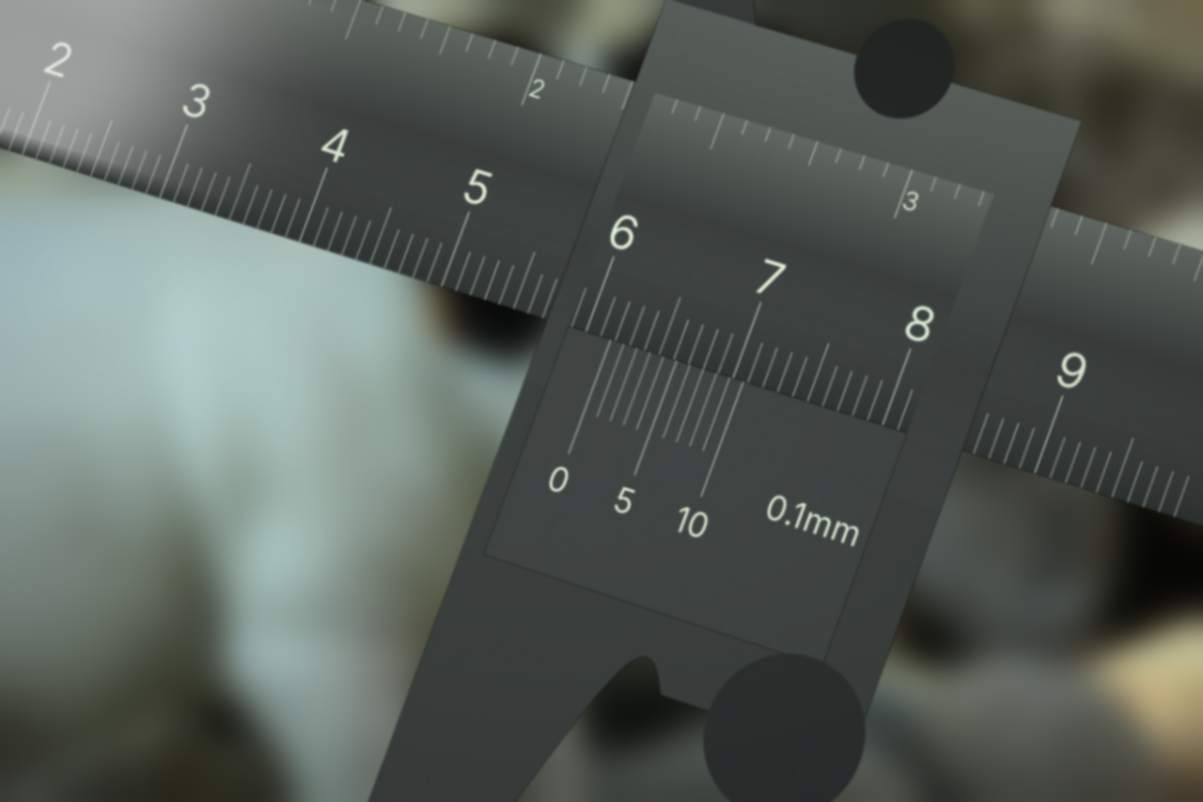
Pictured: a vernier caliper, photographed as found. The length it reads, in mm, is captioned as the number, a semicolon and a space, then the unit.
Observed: 61.7; mm
